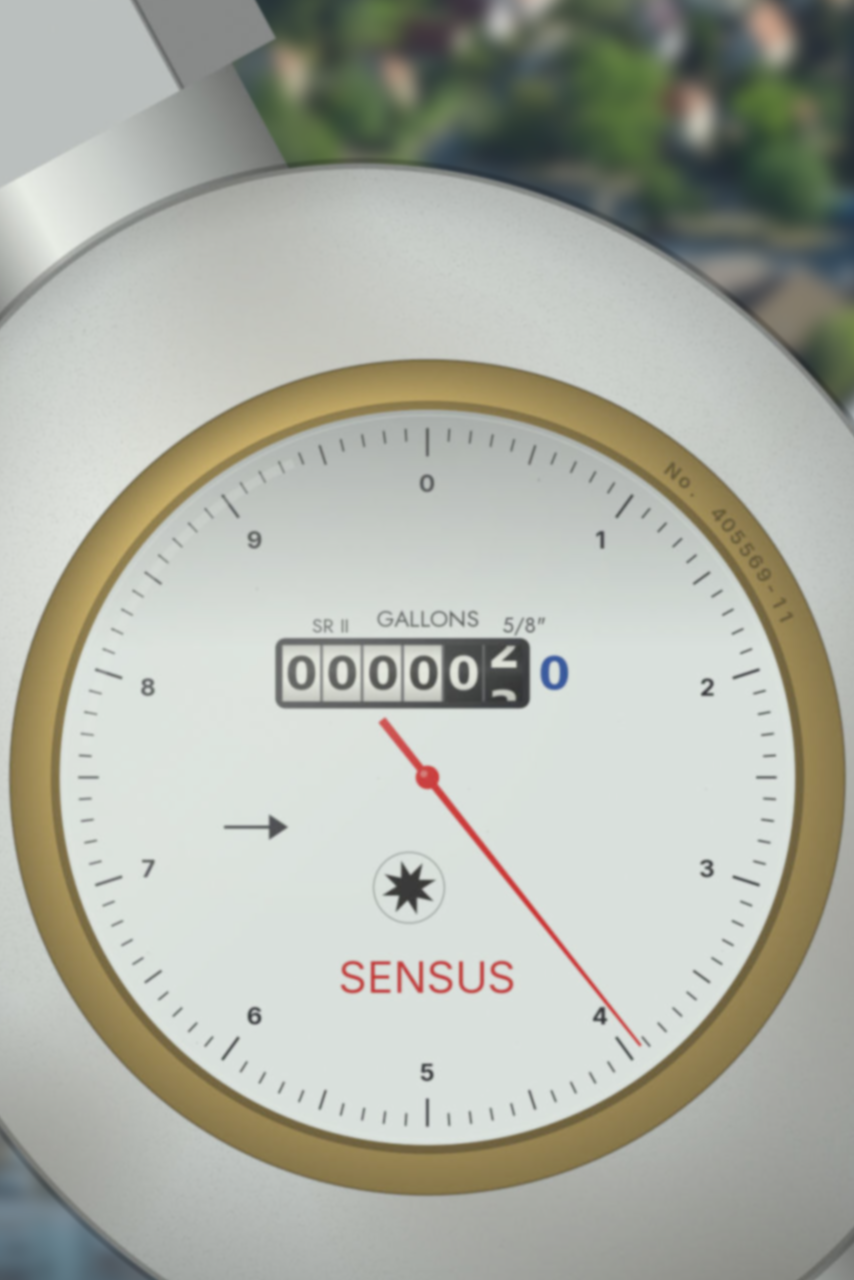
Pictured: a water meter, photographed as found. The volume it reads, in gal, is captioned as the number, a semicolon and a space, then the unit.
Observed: 23.9; gal
